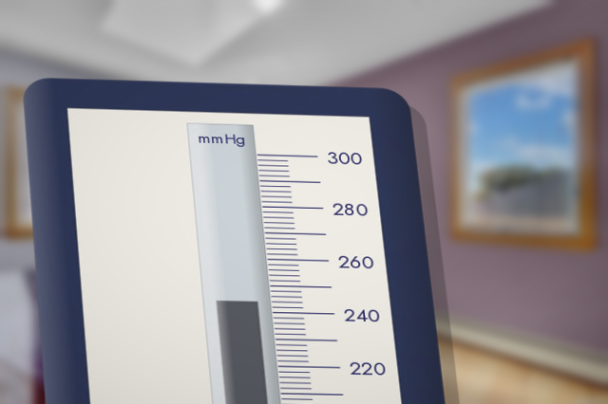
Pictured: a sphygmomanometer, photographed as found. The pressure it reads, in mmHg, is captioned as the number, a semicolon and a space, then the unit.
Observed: 244; mmHg
